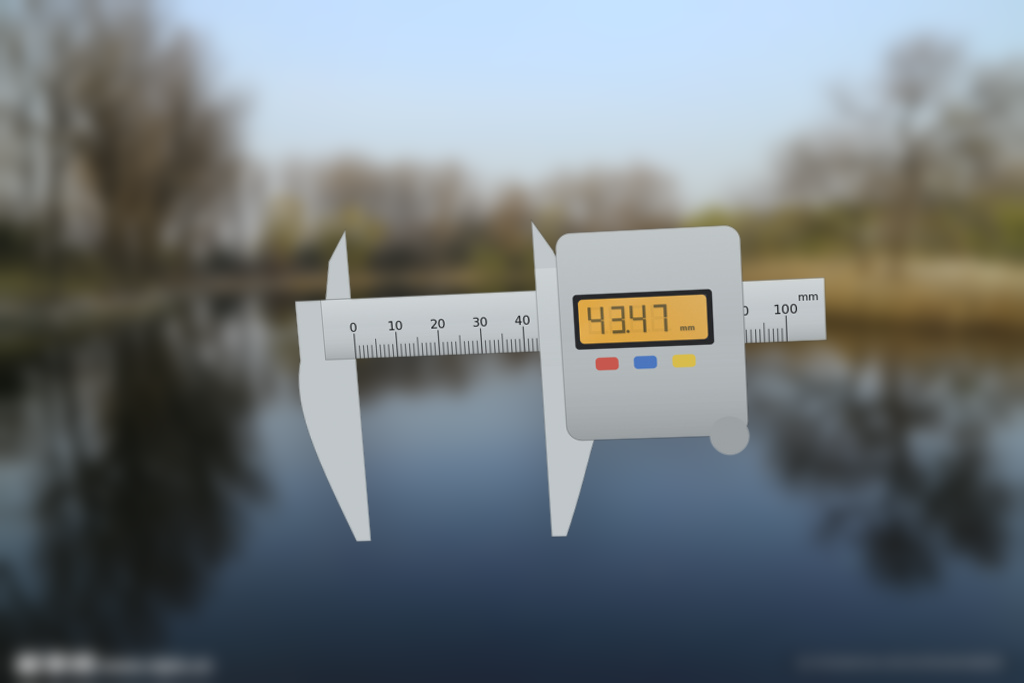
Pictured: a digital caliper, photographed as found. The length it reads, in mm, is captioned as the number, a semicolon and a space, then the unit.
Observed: 43.47; mm
